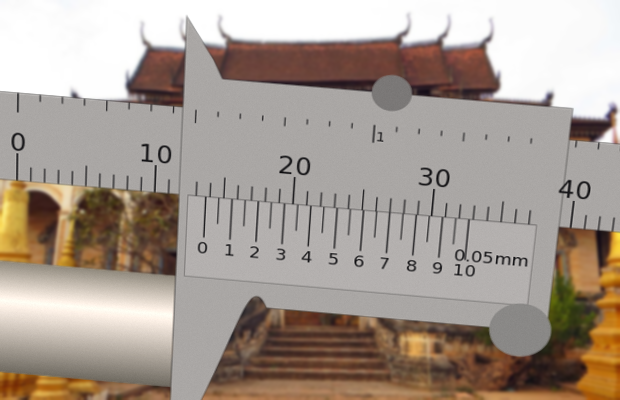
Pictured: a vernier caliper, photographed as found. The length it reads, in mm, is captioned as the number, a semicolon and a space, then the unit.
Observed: 13.7; mm
